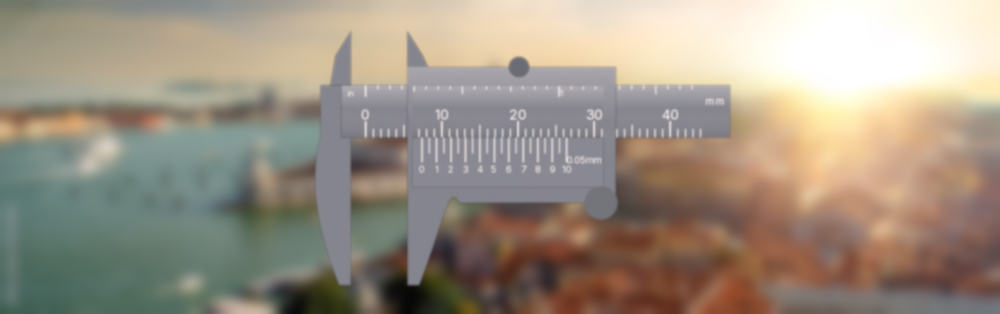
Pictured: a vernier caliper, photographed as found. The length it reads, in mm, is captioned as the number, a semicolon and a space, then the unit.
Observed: 7.4; mm
